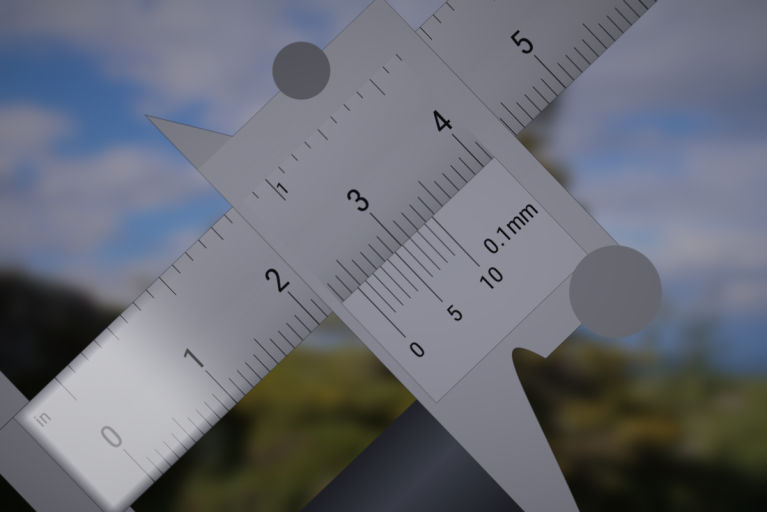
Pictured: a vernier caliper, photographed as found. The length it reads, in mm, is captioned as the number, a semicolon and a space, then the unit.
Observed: 24.7; mm
